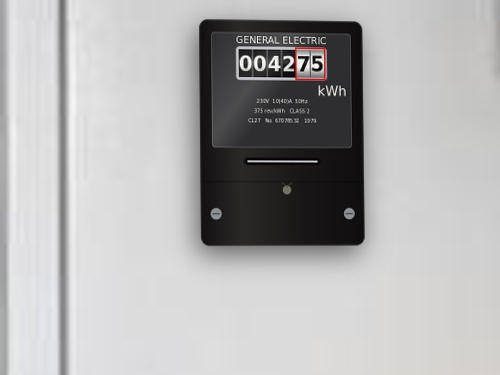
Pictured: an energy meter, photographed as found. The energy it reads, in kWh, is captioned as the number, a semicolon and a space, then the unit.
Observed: 42.75; kWh
